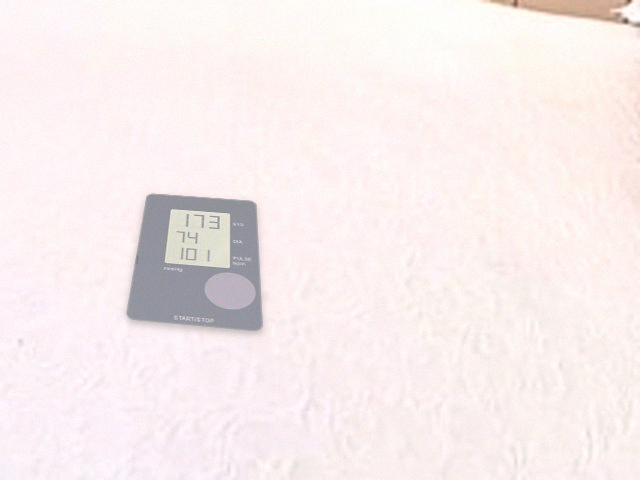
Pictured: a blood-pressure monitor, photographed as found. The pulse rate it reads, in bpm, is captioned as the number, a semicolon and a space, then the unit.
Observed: 101; bpm
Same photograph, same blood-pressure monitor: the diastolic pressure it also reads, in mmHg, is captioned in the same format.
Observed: 74; mmHg
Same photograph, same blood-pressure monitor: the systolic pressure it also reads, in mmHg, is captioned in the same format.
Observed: 173; mmHg
